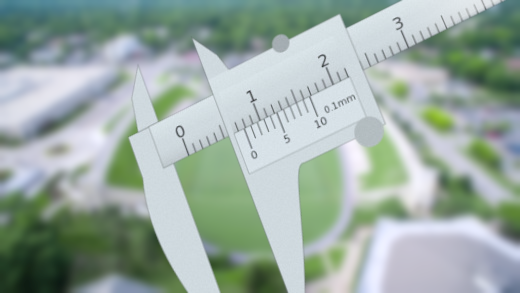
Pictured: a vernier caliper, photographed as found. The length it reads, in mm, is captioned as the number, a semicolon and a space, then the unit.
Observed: 7.8; mm
